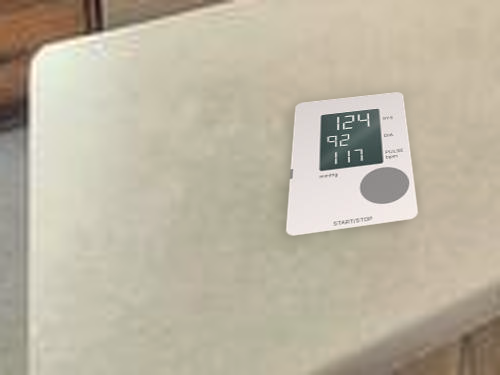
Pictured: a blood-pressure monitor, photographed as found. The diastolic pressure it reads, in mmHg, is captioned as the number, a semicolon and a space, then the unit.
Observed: 92; mmHg
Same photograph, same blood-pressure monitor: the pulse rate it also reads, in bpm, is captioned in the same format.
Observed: 117; bpm
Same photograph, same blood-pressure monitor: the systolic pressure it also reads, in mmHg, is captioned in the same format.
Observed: 124; mmHg
